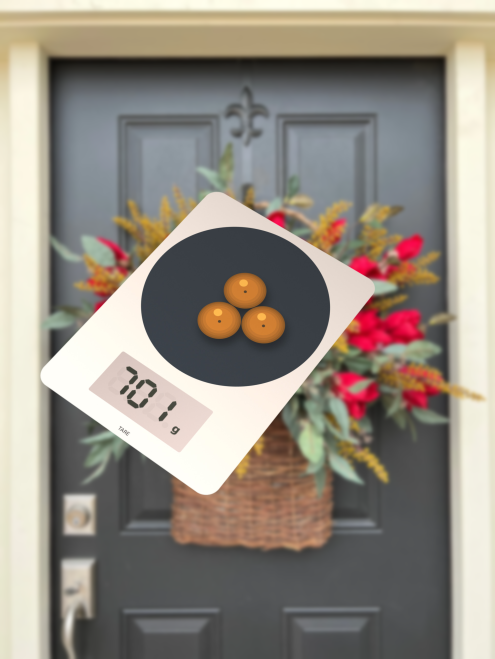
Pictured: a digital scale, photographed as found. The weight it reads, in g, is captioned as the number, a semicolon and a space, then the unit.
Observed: 701; g
